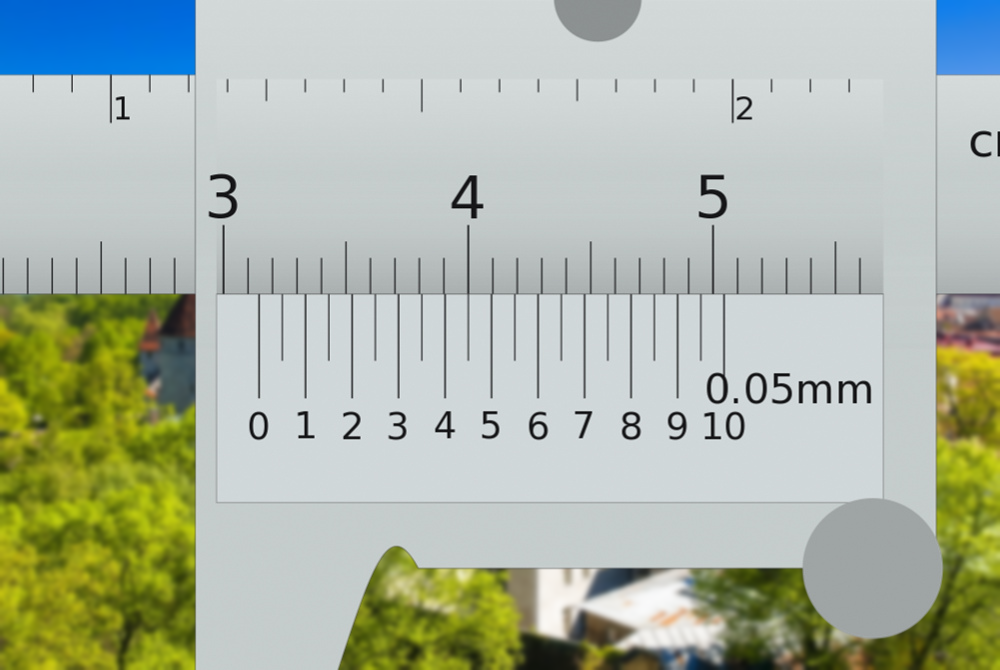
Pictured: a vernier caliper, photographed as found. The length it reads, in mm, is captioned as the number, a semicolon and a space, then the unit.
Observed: 31.45; mm
